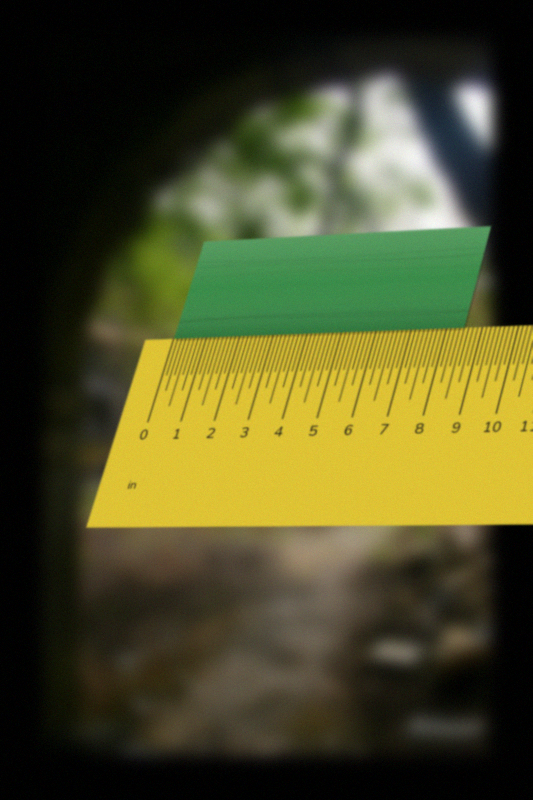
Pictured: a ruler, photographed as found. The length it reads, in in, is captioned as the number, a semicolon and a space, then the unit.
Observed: 8.5; in
